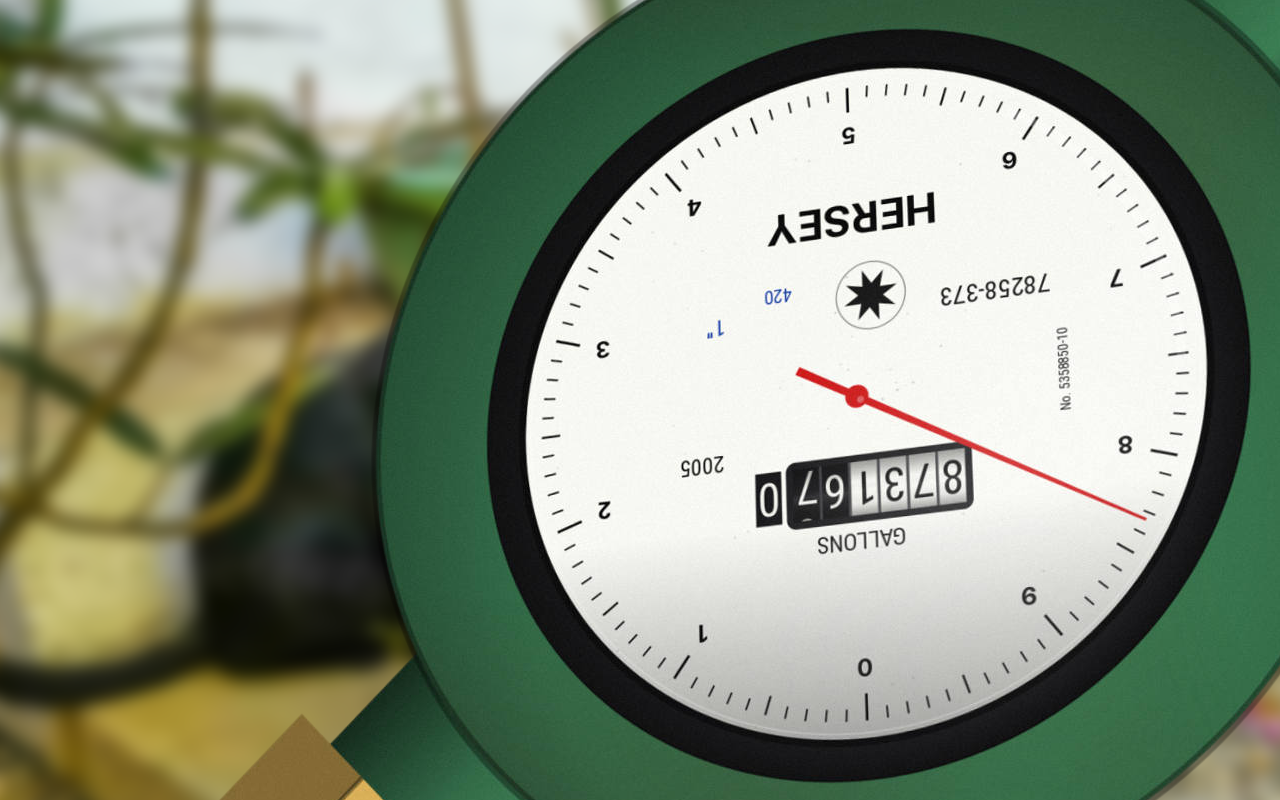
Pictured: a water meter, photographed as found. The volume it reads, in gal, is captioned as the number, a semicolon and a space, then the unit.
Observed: 8731668.3; gal
